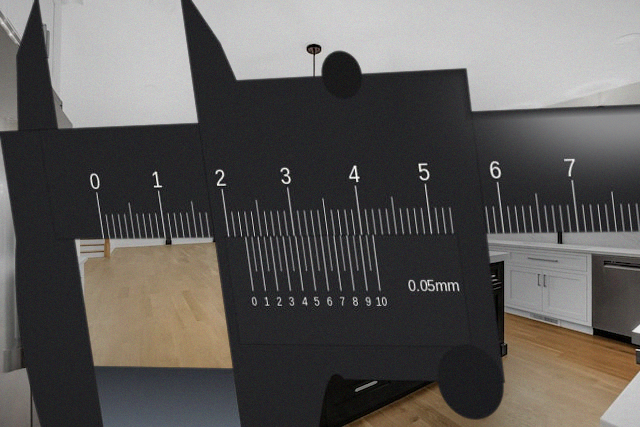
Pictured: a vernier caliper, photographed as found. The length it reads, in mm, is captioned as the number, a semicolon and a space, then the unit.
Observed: 22.6; mm
